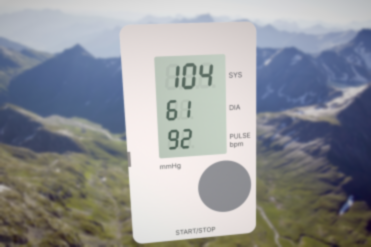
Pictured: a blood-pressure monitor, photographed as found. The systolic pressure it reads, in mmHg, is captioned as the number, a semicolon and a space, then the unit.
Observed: 104; mmHg
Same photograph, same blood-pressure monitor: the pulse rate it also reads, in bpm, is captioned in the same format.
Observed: 92; bpm
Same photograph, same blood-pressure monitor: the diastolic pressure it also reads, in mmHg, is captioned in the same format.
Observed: 61; mmHg
